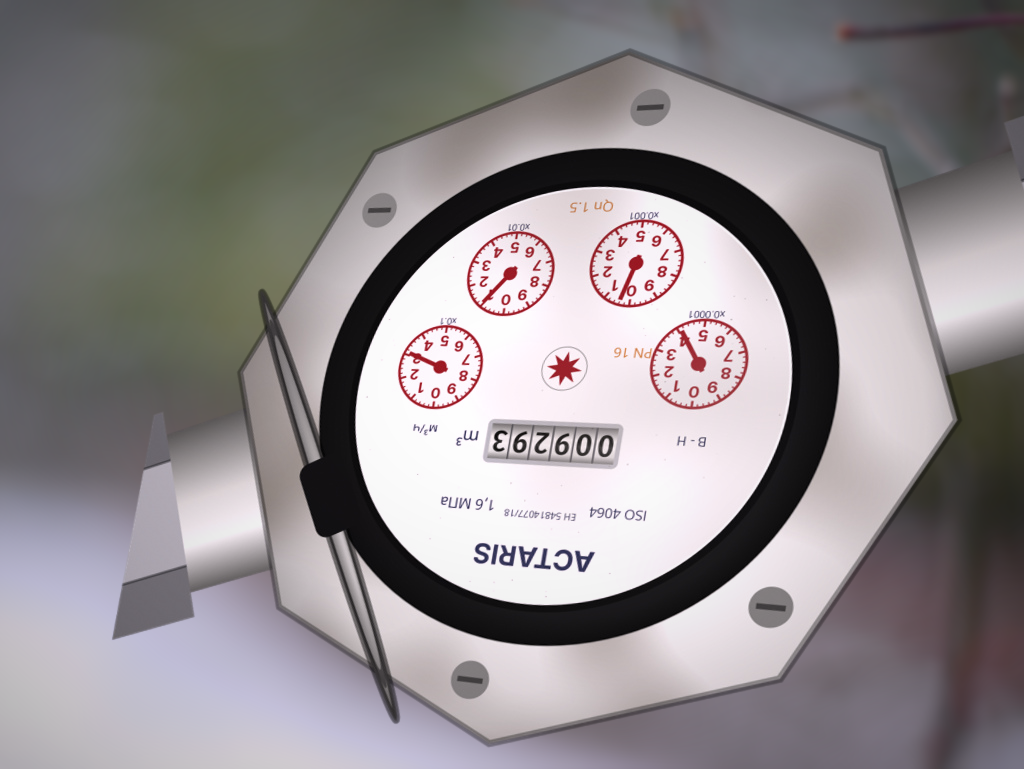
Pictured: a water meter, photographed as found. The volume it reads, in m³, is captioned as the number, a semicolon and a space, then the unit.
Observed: 9293.3104; m³
